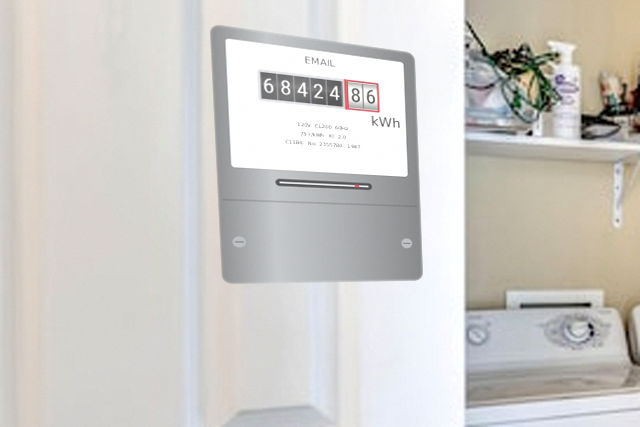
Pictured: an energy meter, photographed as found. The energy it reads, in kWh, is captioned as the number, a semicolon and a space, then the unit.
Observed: 68424.86; kWh
